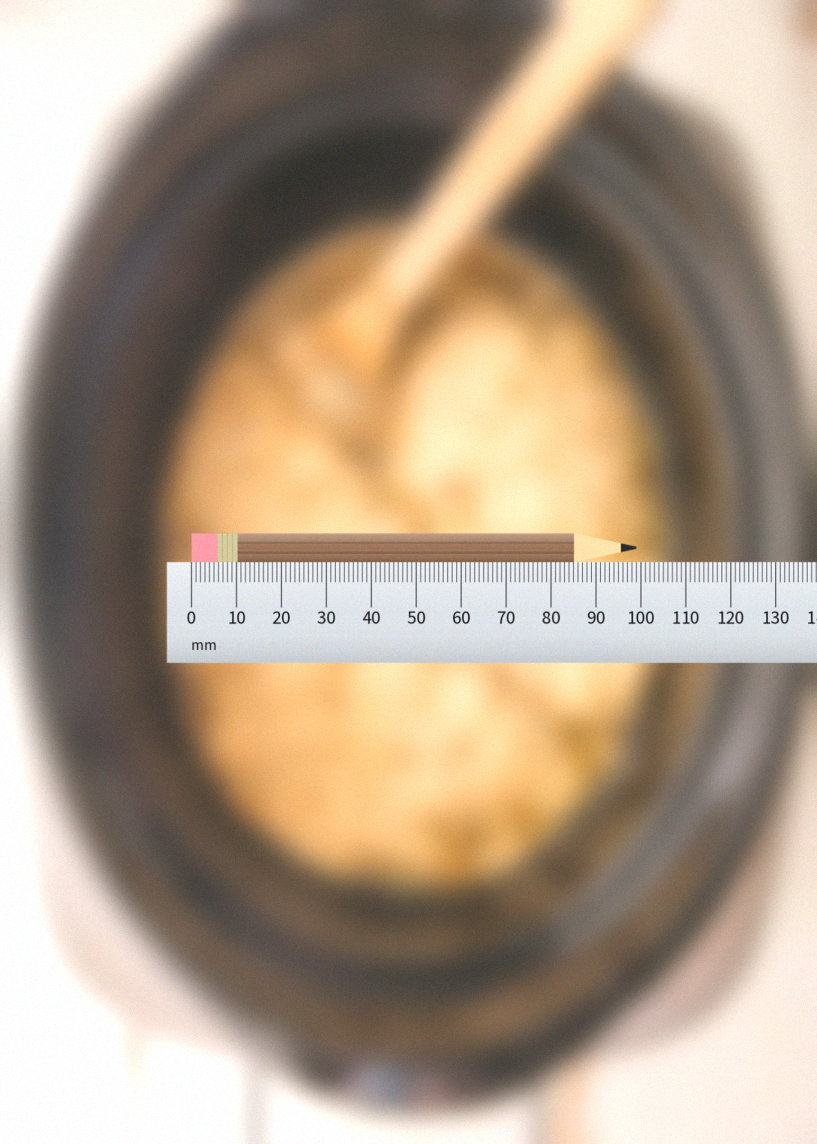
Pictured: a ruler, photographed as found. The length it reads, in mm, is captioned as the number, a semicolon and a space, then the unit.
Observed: 99; mm
